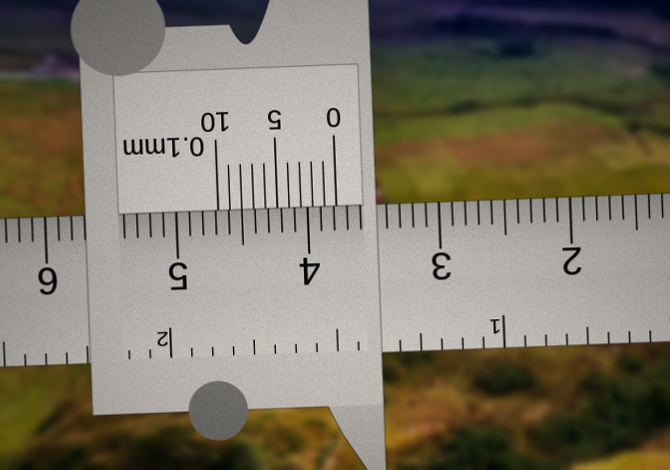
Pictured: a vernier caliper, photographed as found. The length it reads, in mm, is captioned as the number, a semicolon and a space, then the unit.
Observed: 37.8; mm
